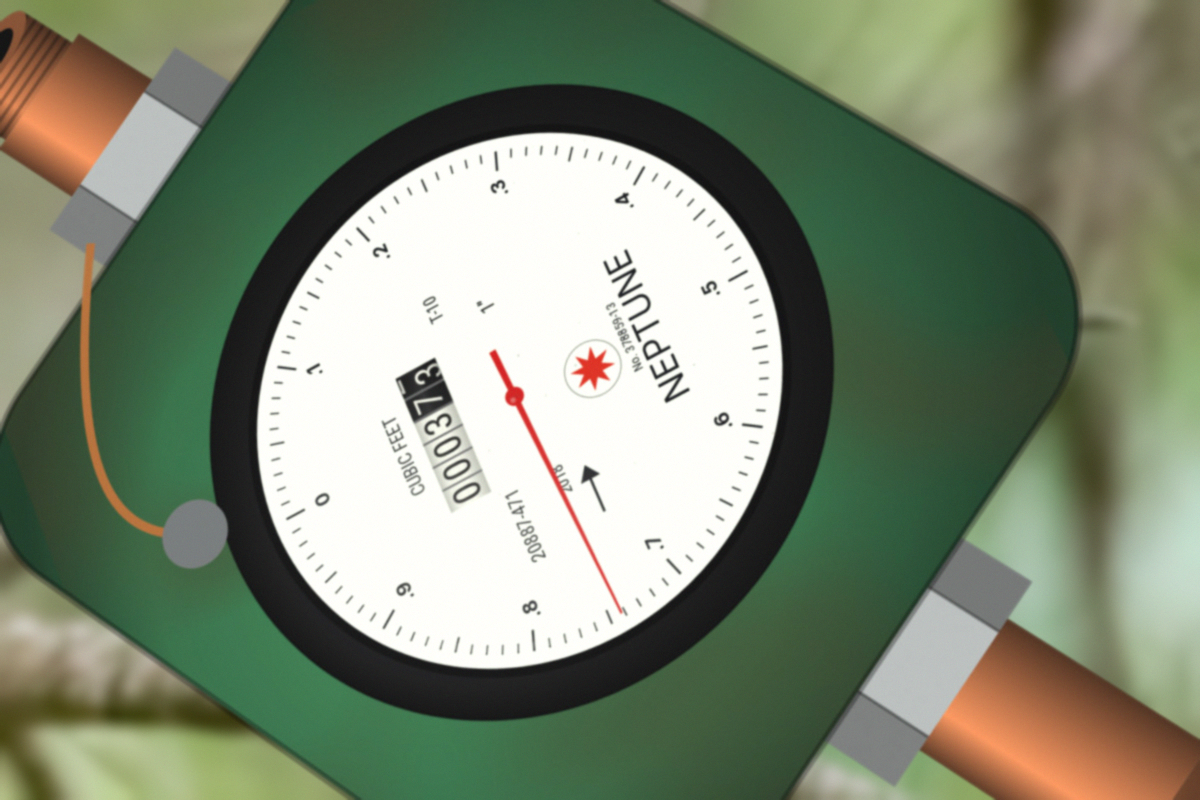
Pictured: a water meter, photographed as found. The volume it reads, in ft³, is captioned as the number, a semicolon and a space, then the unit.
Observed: 372.74; ft³
